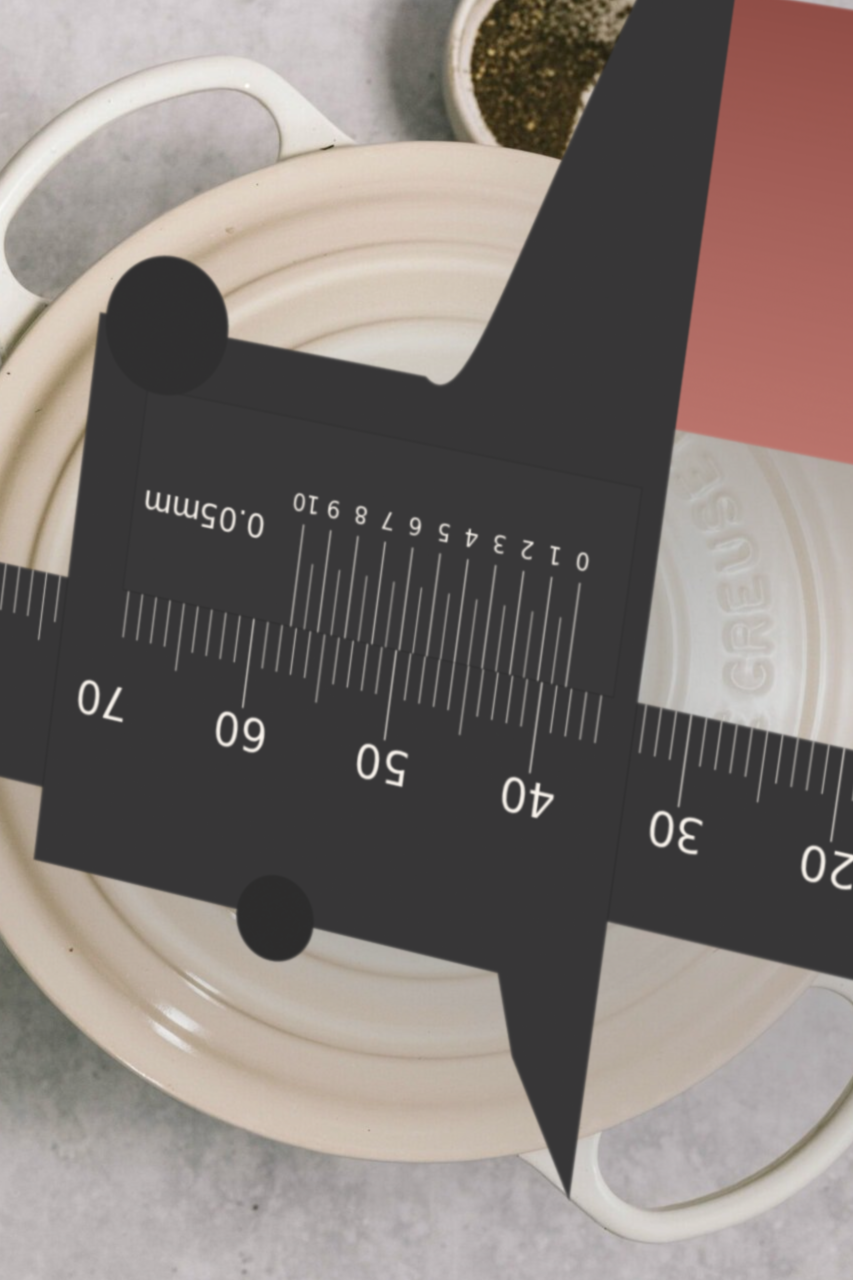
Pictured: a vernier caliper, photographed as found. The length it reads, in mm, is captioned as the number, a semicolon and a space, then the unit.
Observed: 38.4; mm
